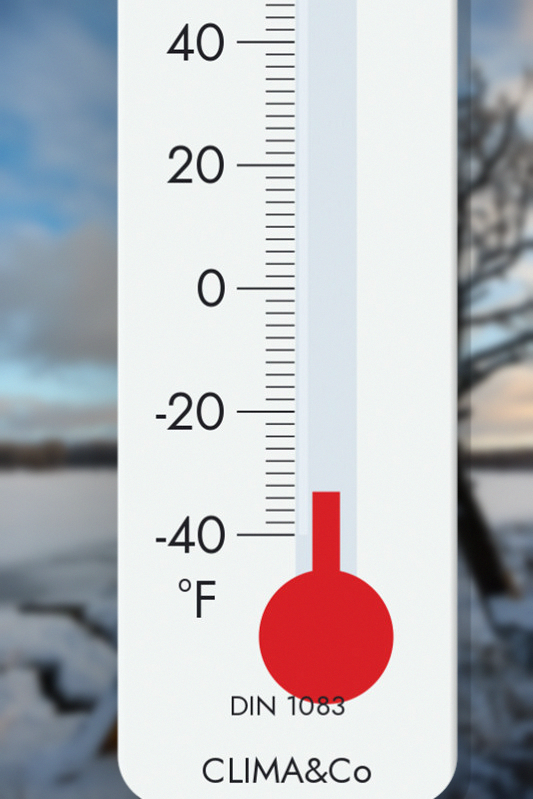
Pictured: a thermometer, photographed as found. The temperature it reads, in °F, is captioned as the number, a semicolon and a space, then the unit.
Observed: -33; °F
